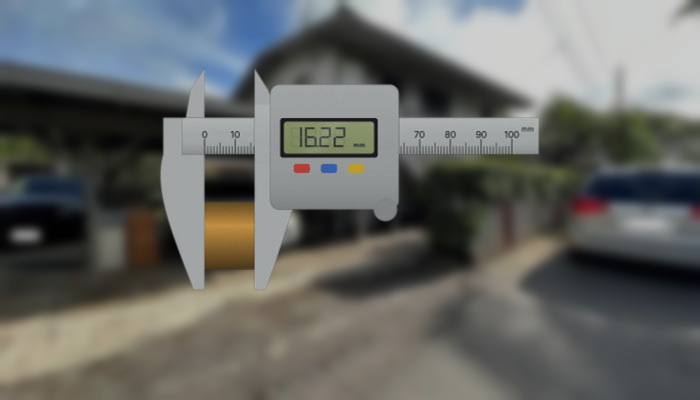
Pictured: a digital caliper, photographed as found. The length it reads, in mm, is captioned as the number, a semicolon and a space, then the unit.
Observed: 16.22; mm
